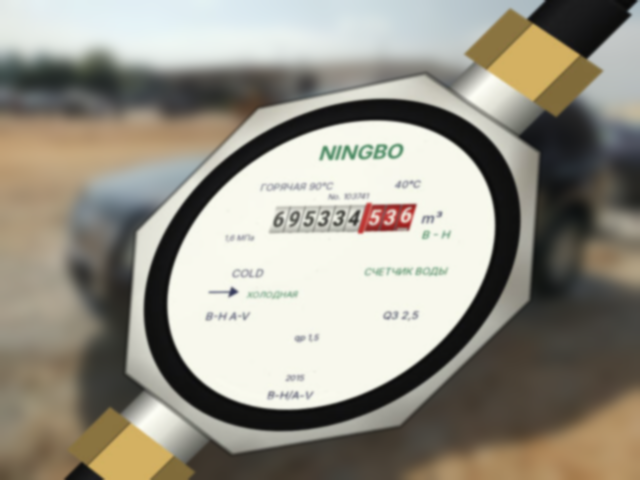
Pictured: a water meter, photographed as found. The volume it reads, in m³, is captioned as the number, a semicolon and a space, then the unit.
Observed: 695334.536; m³
